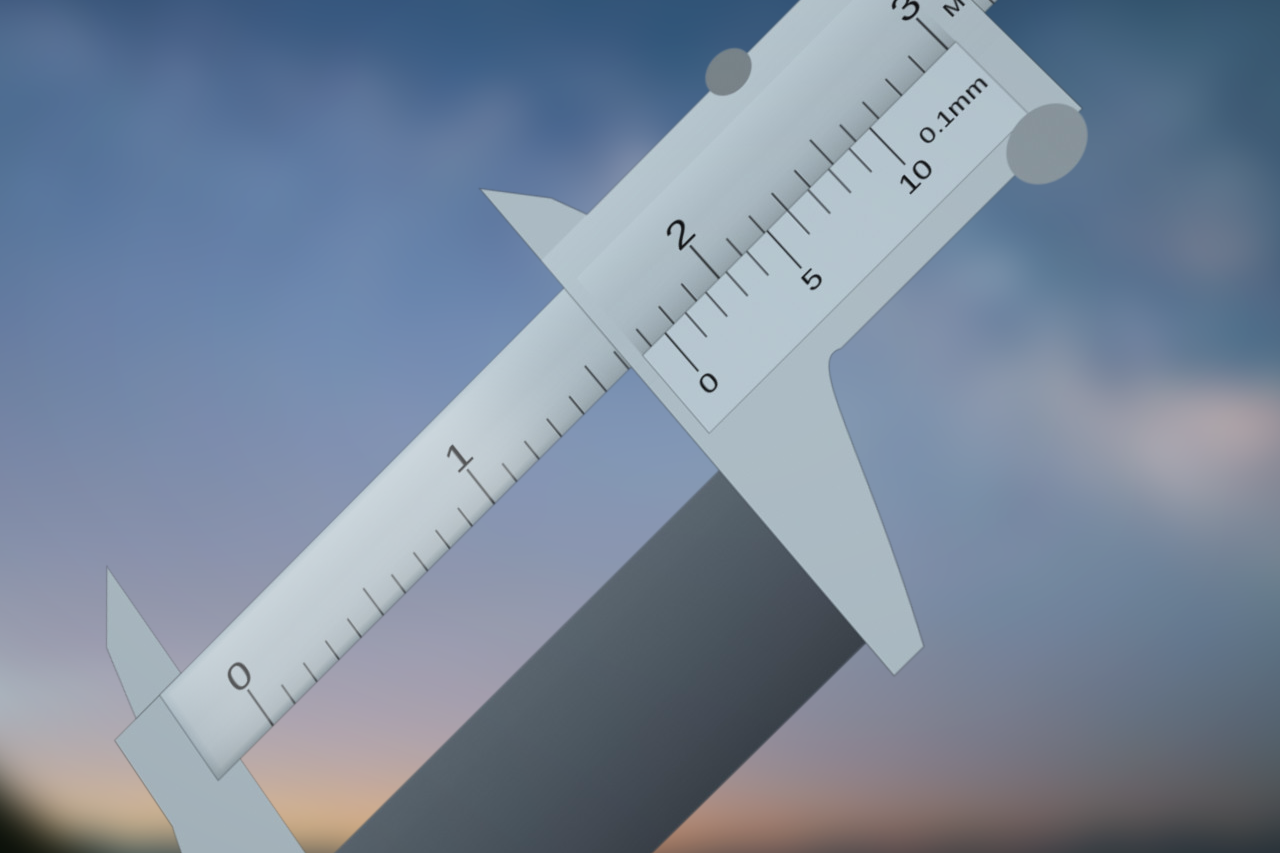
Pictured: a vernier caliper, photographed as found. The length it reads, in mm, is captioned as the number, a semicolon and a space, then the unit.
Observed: 17.6; mm
